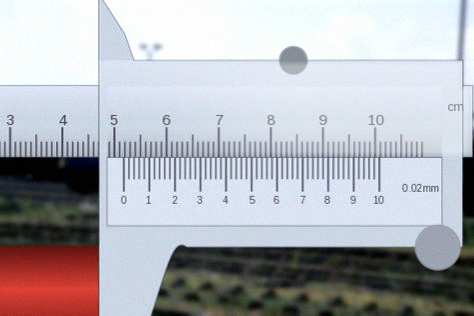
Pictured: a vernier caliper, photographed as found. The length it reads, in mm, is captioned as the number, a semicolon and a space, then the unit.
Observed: 51.8; mm
